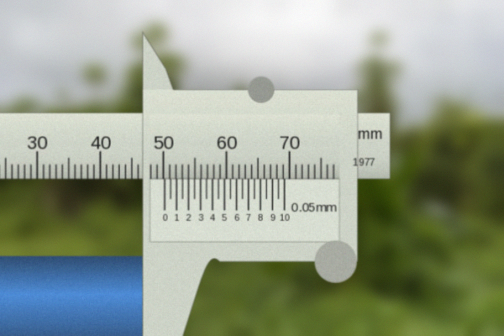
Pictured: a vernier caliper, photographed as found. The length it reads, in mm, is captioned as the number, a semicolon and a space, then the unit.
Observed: 50.2; mm
